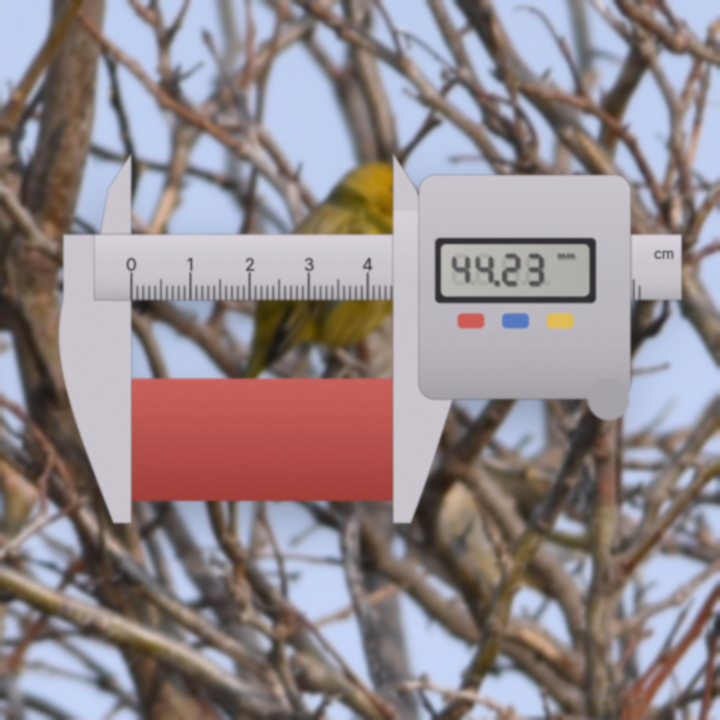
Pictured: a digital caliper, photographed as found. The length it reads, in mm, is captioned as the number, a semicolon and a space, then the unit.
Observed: 44.23; mm
